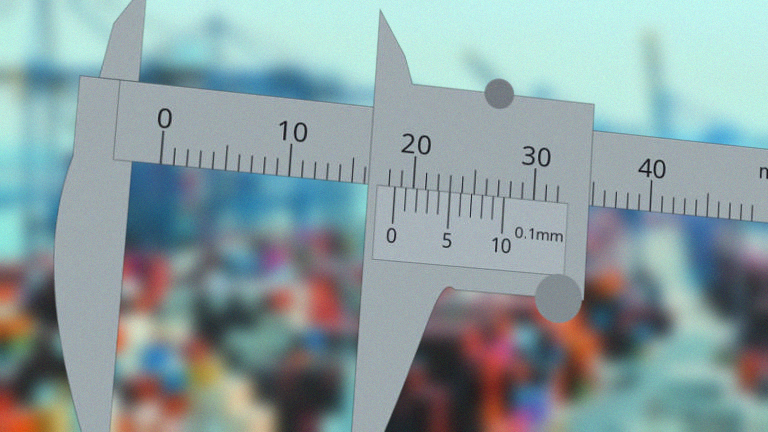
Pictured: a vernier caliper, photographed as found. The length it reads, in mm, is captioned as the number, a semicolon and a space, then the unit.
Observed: 18.5; mm
